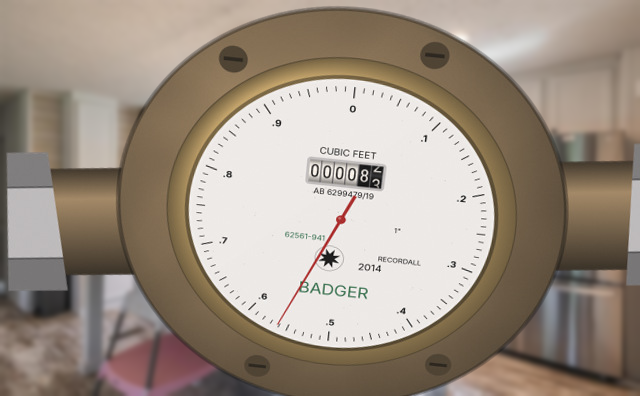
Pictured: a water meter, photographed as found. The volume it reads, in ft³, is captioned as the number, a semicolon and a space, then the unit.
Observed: 82.56; ft³
